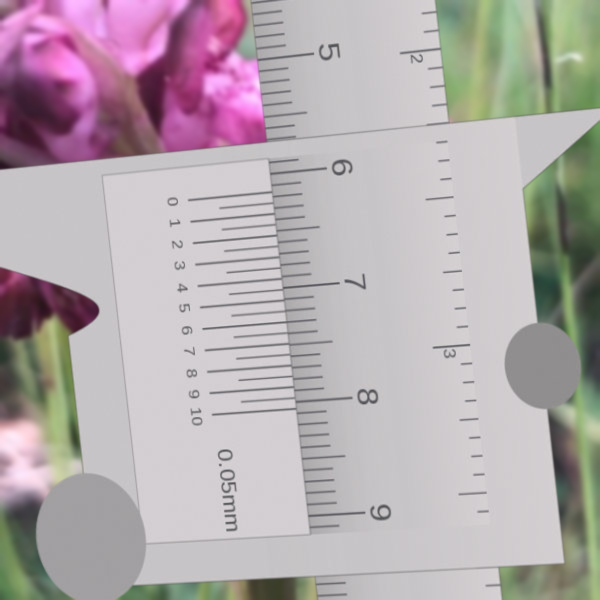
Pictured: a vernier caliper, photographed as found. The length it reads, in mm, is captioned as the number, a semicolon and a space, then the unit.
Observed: 61.6; mm
